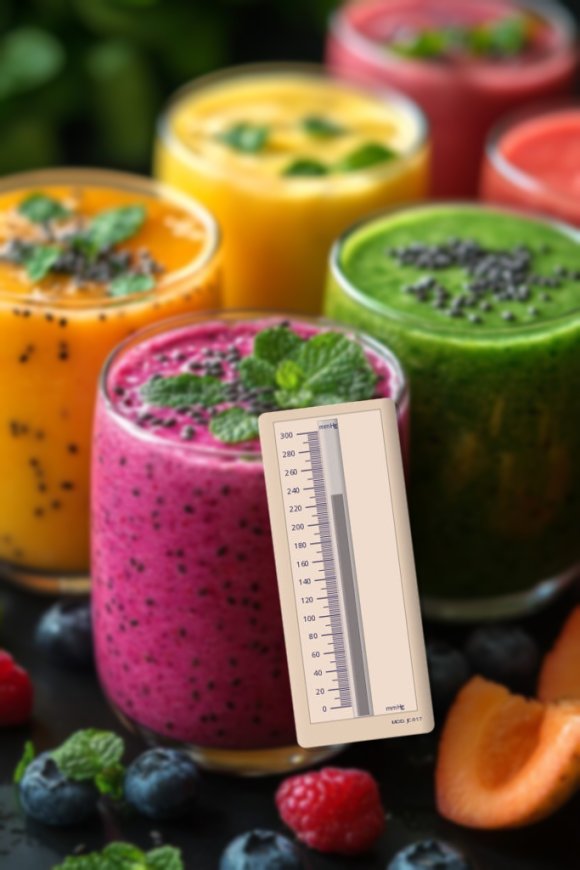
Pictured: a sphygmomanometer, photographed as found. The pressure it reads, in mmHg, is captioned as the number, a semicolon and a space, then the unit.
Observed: 230; mmHg
